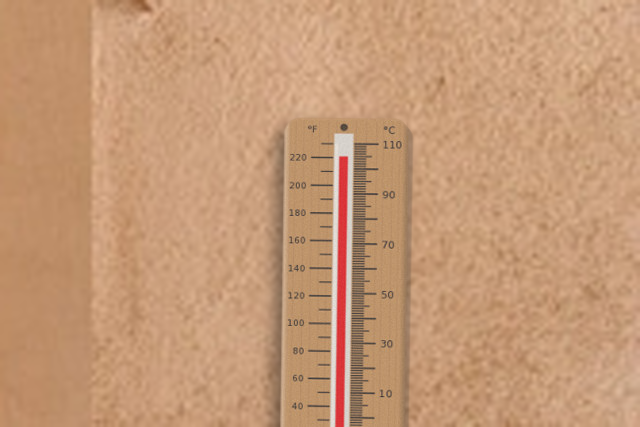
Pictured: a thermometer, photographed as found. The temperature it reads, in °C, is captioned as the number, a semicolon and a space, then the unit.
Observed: 105; °C
